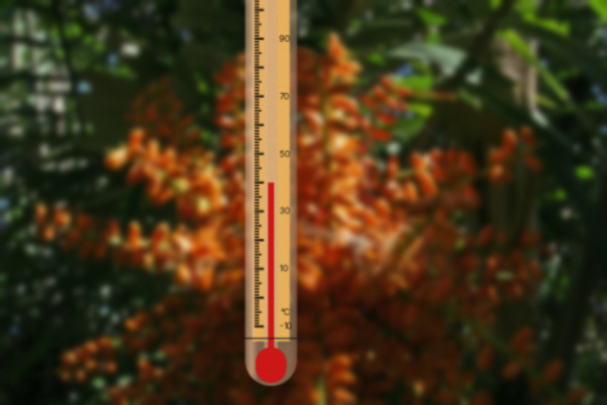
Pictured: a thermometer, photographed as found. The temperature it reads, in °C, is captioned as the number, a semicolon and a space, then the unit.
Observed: 40; °C
